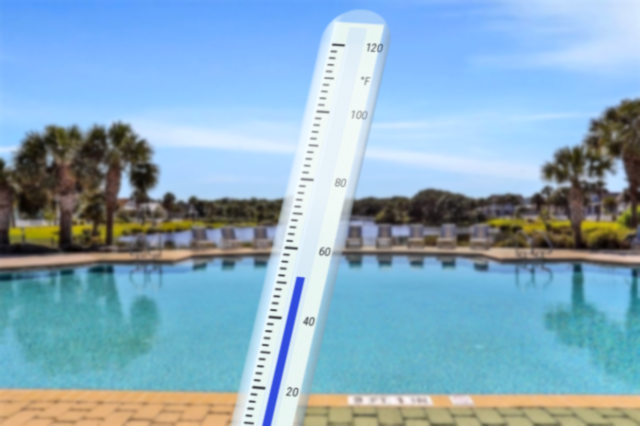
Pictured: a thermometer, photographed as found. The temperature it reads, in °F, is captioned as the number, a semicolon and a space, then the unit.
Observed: 52; °F
